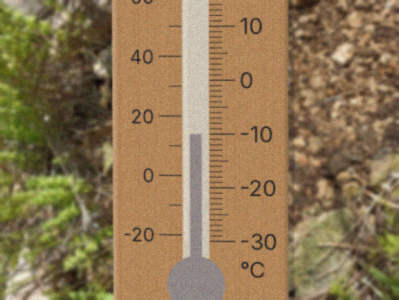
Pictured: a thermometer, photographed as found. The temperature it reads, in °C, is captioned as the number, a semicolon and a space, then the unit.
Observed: -10; °C
